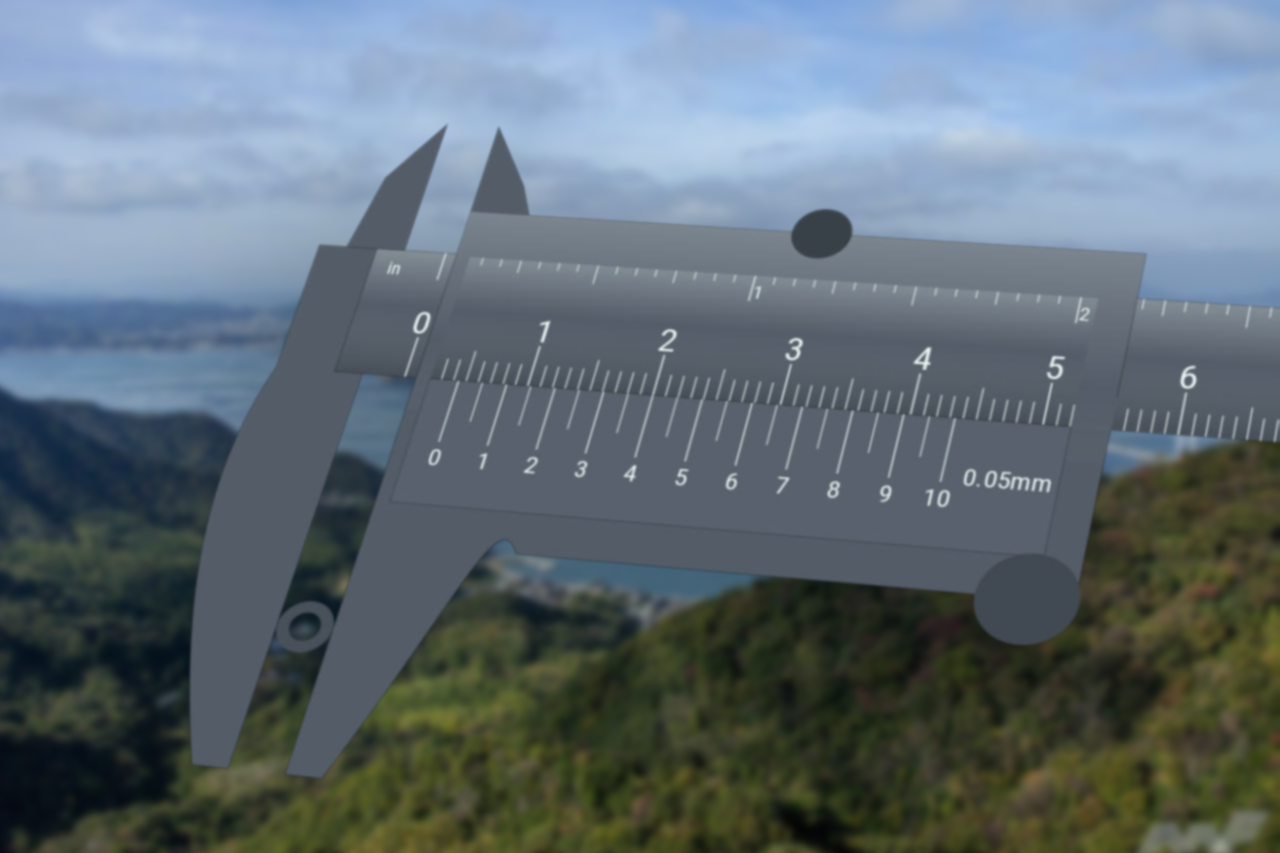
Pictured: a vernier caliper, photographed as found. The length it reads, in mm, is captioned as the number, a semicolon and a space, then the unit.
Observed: 4.4; mm
